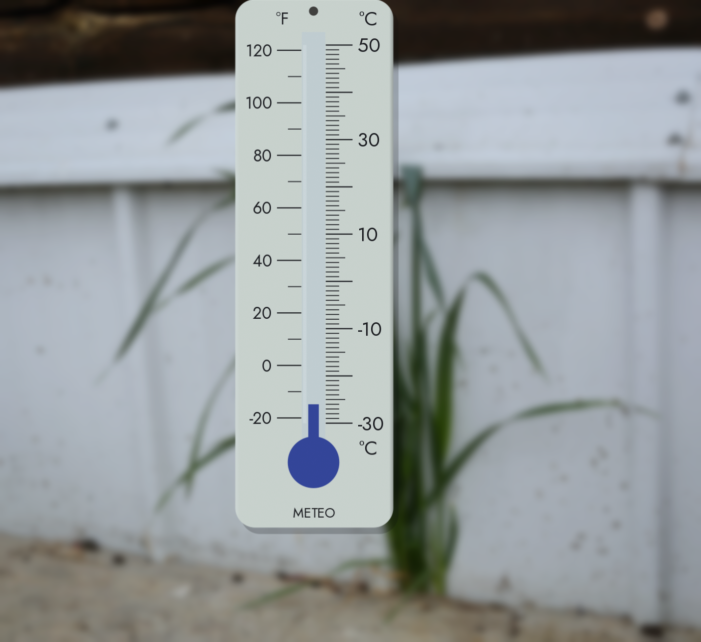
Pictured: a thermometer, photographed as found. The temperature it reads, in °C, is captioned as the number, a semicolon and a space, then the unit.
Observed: -26; °C
